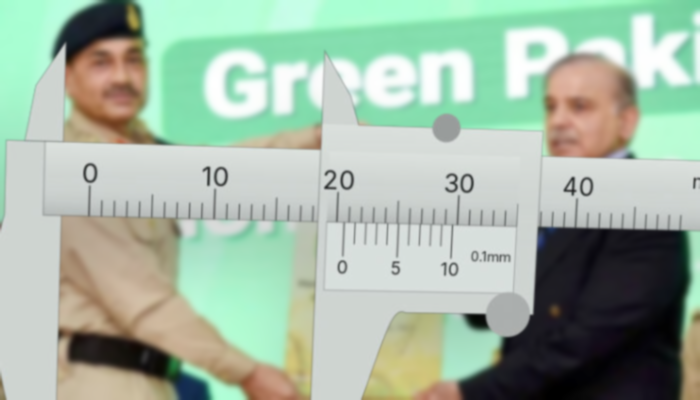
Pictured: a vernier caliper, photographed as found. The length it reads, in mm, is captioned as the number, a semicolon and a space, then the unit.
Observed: 20.6; mm
